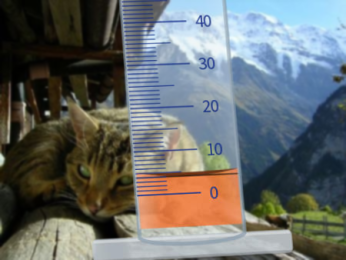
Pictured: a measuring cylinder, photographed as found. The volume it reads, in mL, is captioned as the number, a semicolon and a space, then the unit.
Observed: 4; mL
